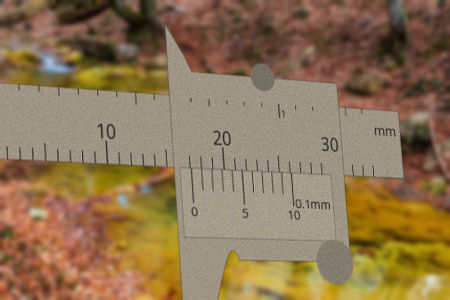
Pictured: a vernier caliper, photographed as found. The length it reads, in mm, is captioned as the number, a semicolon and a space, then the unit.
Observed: 17.1; mm
